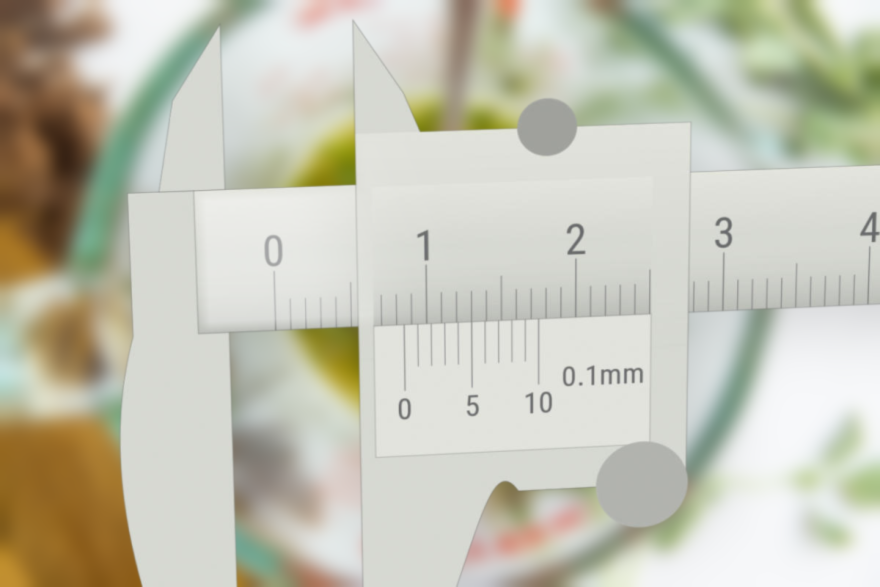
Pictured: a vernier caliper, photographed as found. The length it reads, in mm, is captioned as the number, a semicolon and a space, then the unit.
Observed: 8.5; mm
